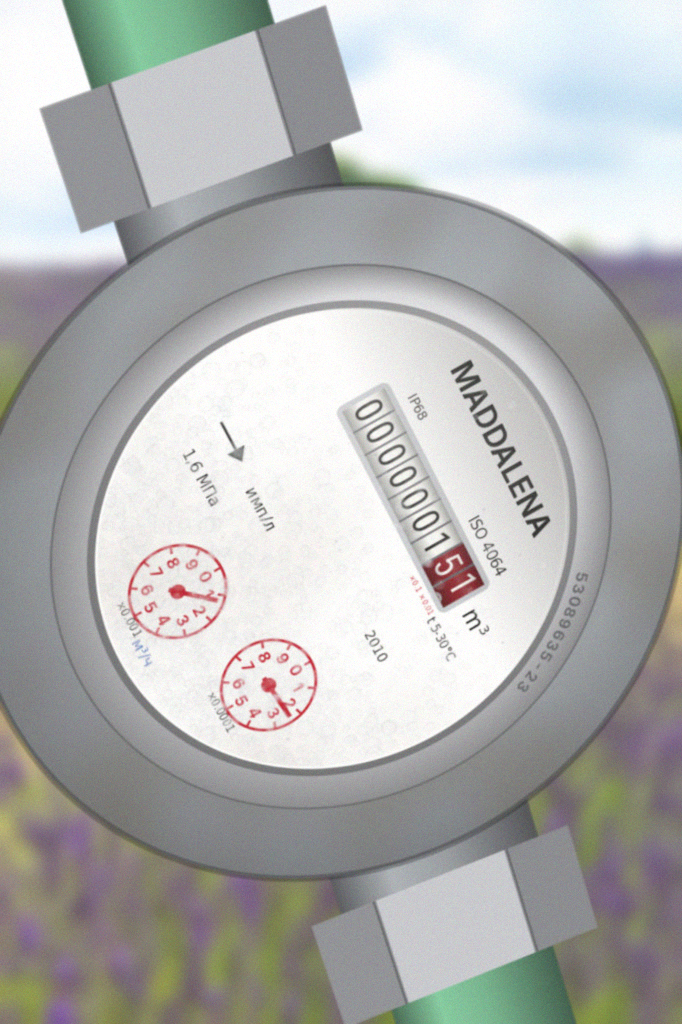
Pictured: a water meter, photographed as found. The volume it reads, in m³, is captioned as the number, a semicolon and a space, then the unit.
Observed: 1.5112; m³
